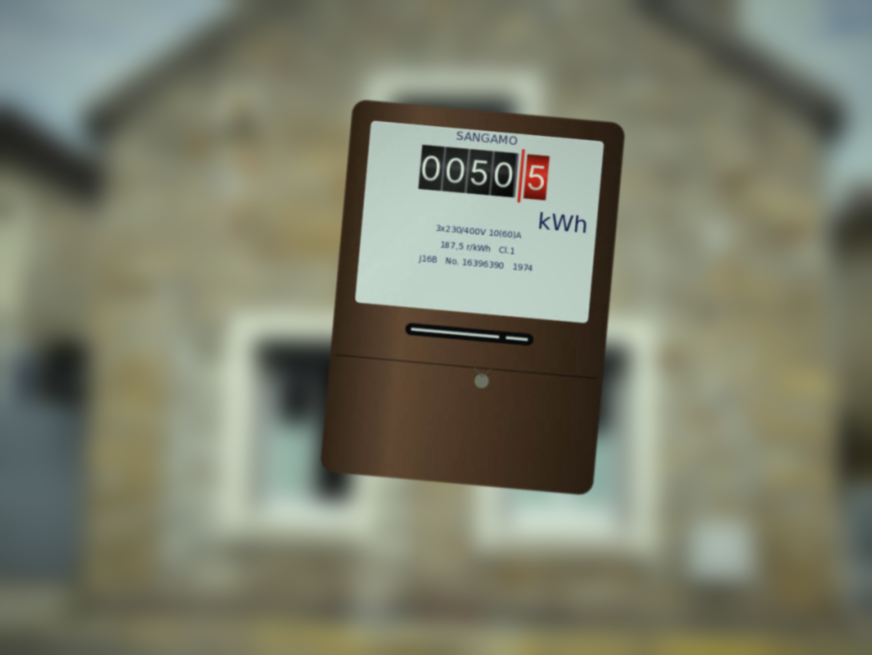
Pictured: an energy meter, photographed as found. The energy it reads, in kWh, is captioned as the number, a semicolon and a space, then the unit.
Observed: 50.5; kWh
